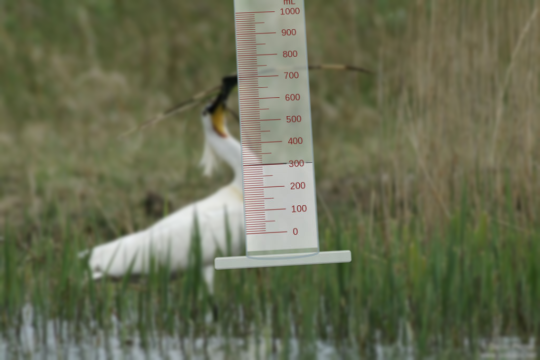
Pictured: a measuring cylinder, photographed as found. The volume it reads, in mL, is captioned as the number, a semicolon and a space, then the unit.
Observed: 300; mL
